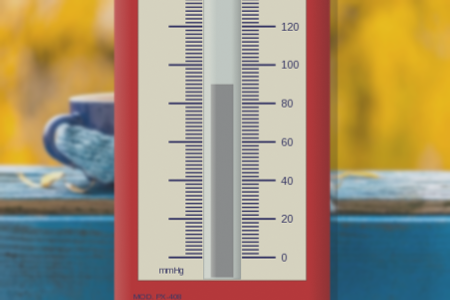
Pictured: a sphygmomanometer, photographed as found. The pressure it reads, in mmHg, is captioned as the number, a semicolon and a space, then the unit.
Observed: 90; mmHg
